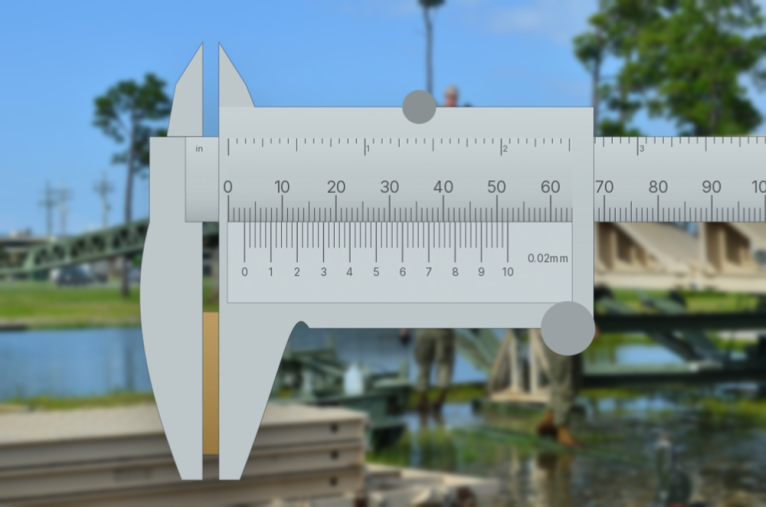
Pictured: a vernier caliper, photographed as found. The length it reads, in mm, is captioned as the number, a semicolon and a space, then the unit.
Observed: 3.0; mm
